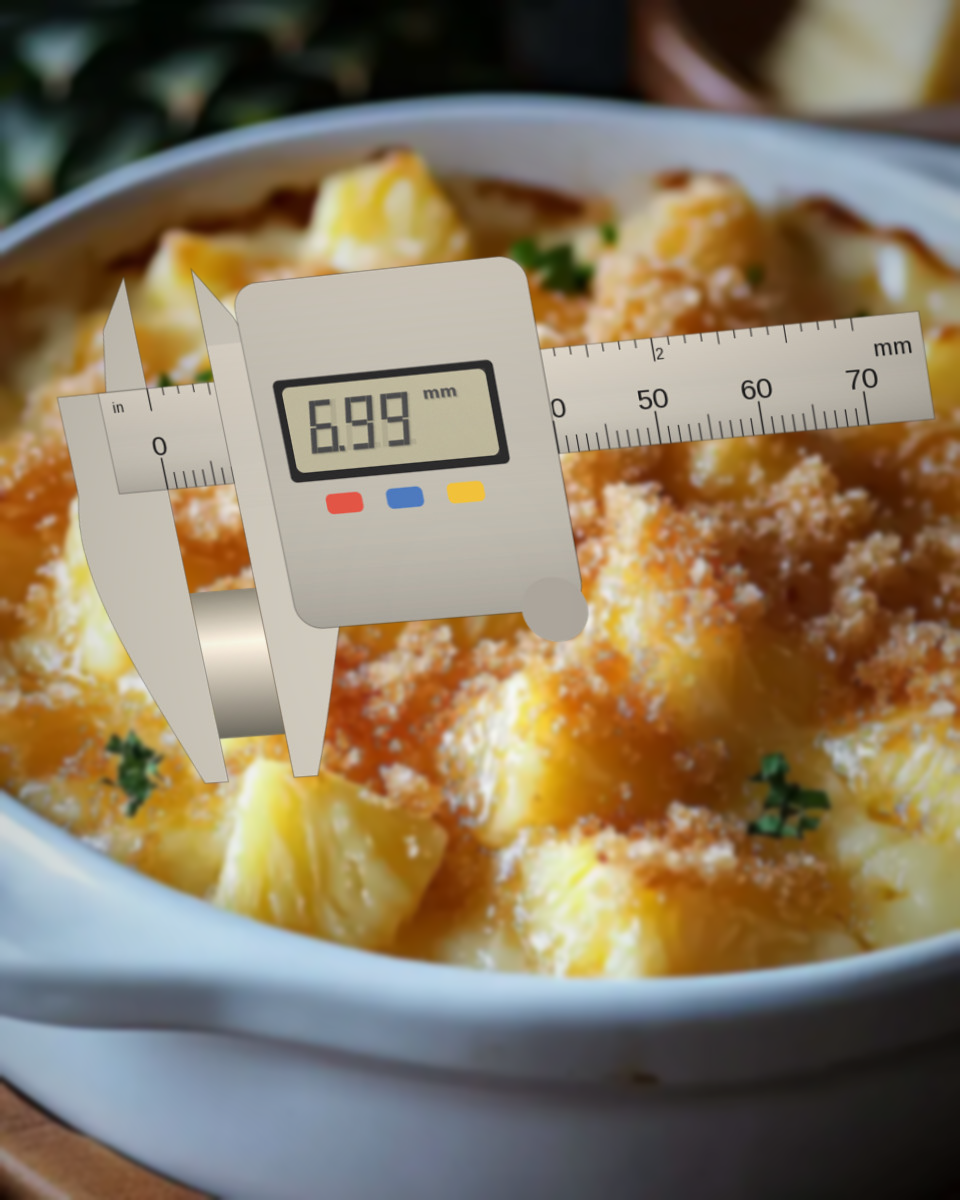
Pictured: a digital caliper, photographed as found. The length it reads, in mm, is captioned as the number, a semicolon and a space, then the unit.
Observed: 6.99; mm
